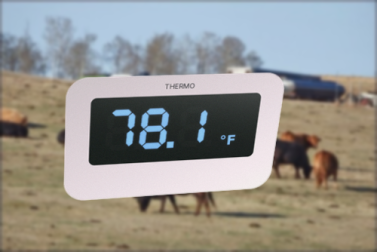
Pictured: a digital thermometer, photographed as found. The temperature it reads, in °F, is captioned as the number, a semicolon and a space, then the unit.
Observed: 78.1; °F
